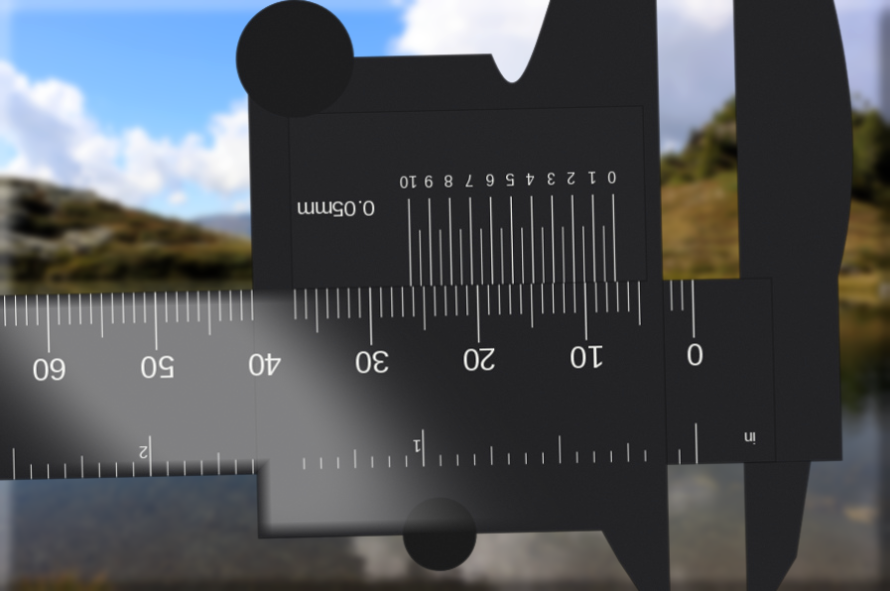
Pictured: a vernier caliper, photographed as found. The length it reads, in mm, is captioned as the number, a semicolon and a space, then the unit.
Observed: 7.2; mm
